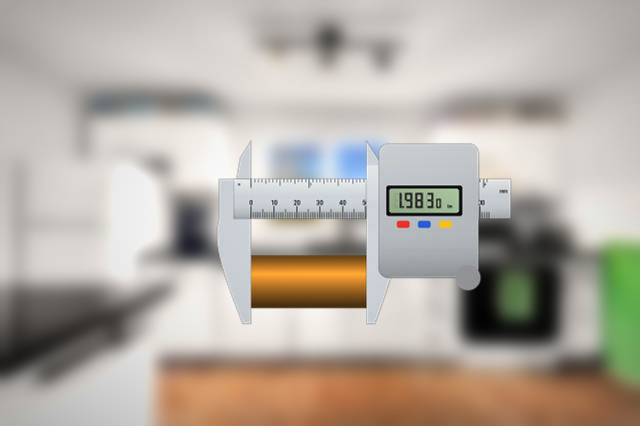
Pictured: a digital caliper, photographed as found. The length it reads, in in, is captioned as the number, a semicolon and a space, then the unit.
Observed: 1.9830; in
